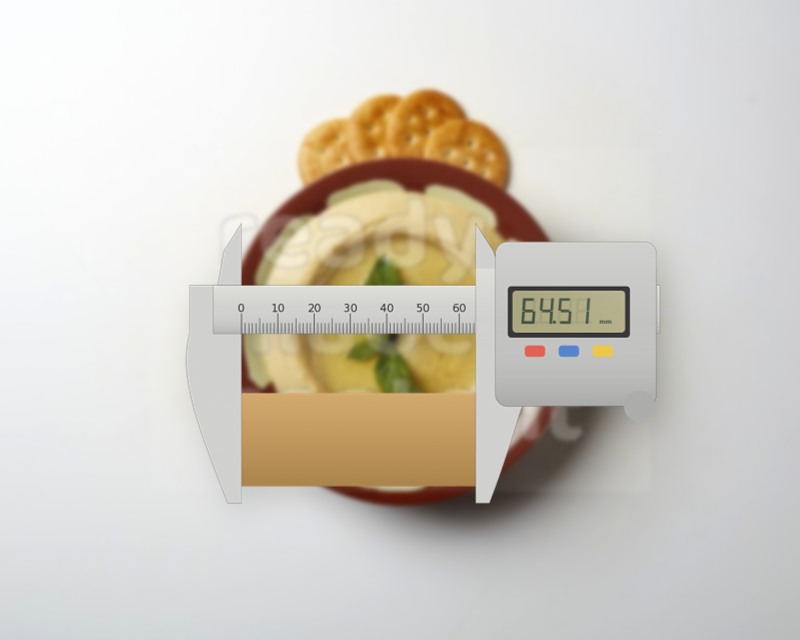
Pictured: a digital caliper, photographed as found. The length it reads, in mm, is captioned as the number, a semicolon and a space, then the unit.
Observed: 64.51; mm
